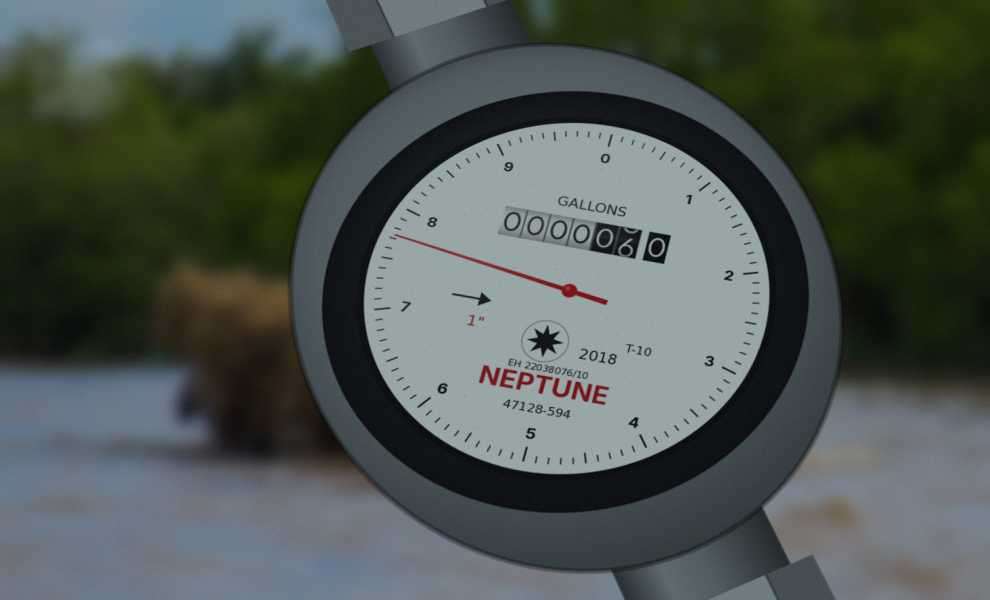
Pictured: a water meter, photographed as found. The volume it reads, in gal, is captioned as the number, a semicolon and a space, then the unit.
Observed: 57.7; gal
